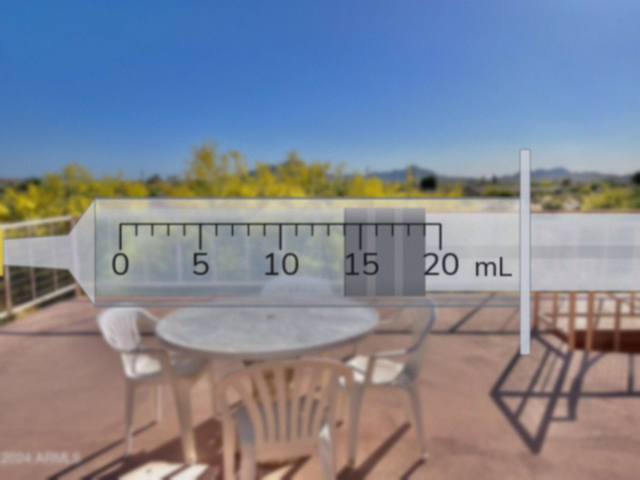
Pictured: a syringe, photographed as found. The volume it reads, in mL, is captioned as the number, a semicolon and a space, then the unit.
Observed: 14; mL
